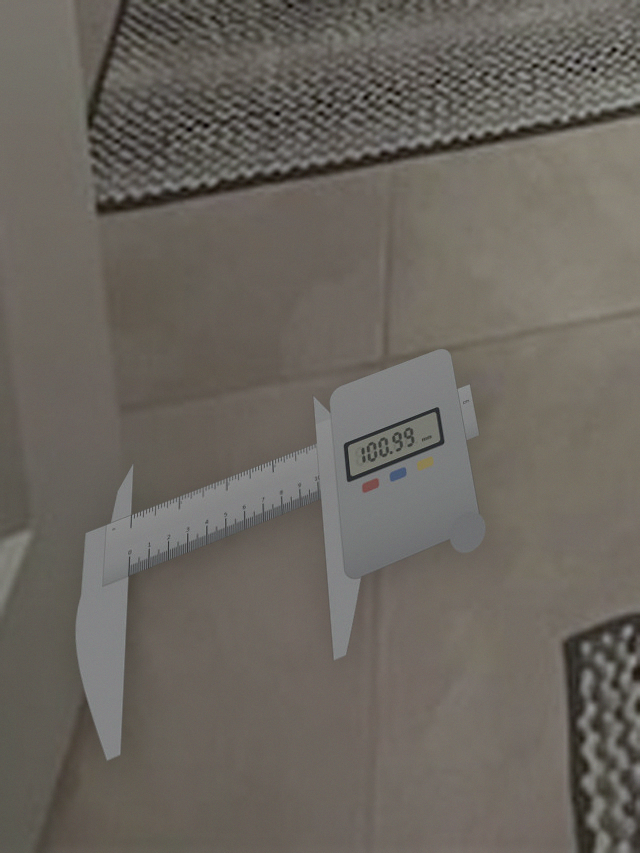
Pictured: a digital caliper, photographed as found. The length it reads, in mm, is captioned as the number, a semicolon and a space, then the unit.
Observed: 100.99; mm
